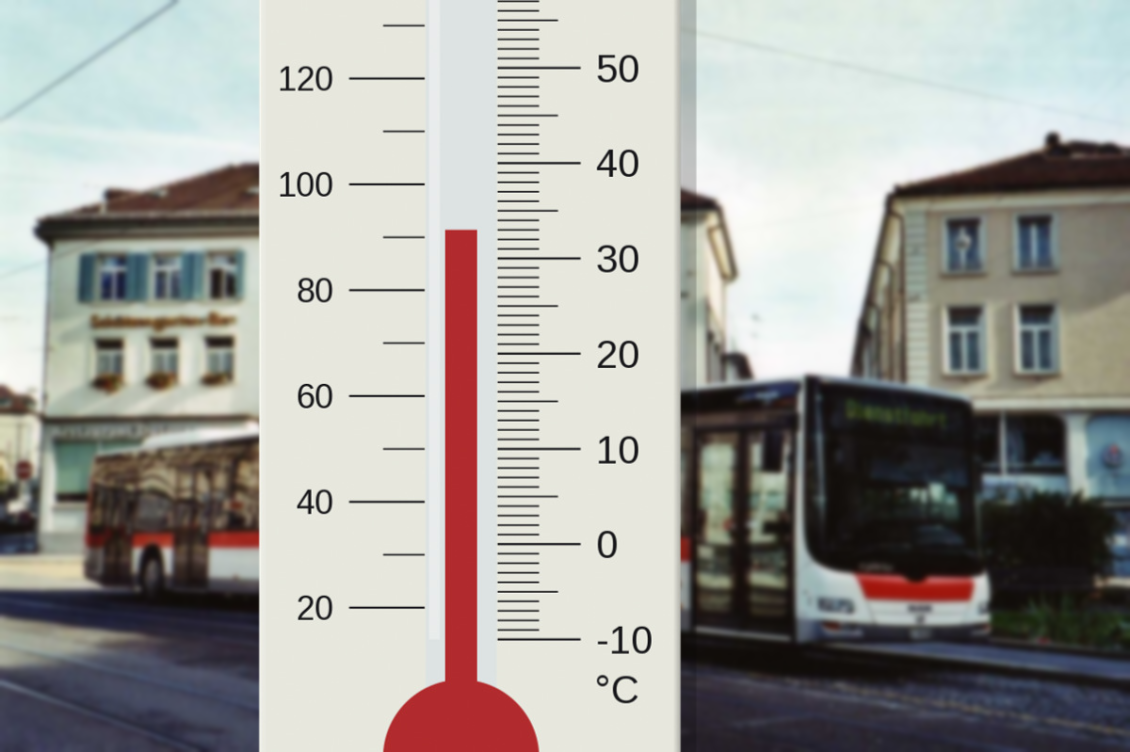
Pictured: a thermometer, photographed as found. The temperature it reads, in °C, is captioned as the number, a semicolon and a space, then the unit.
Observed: 33; °C
